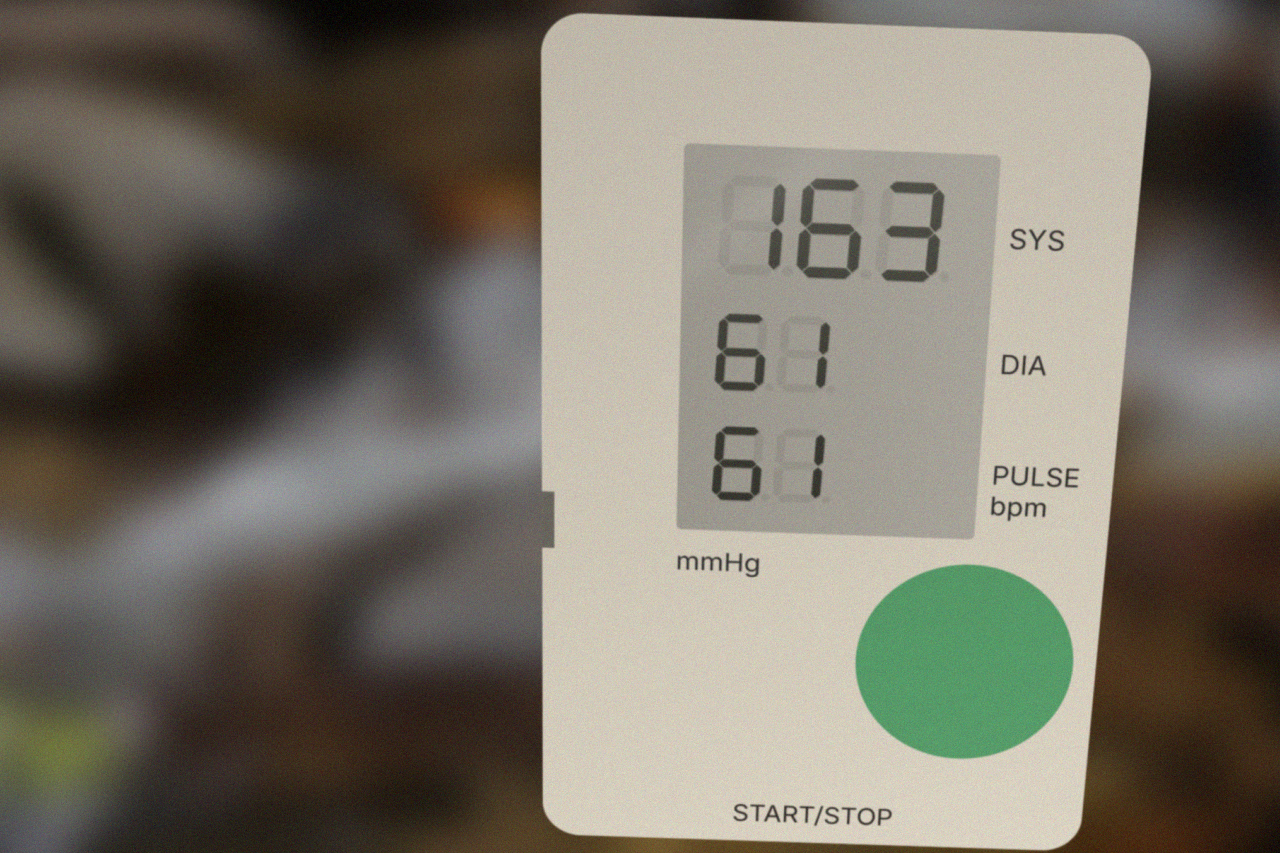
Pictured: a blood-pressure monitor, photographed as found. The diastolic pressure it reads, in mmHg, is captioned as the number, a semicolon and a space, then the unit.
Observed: 61; mmHg
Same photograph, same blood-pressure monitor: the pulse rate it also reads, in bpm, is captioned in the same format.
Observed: 61; bpm
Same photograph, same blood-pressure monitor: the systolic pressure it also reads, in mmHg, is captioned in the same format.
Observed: 163; mmHg
